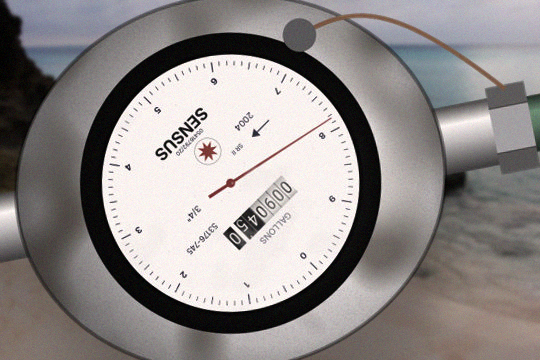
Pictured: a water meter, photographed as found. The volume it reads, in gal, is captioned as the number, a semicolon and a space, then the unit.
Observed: 90447.8; gal
